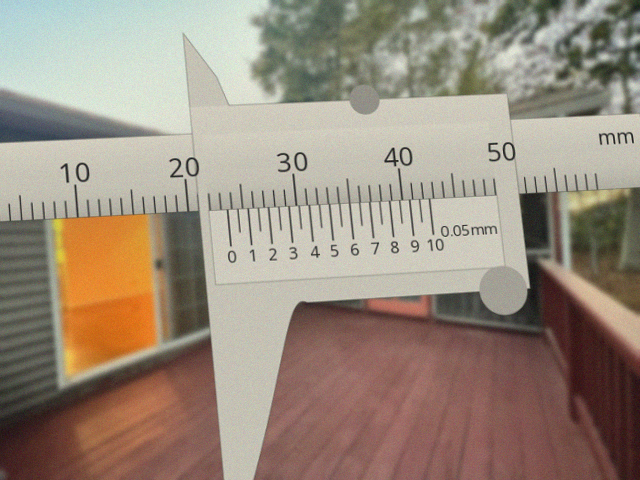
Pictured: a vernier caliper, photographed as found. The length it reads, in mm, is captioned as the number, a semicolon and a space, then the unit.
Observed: 23.6; mm
